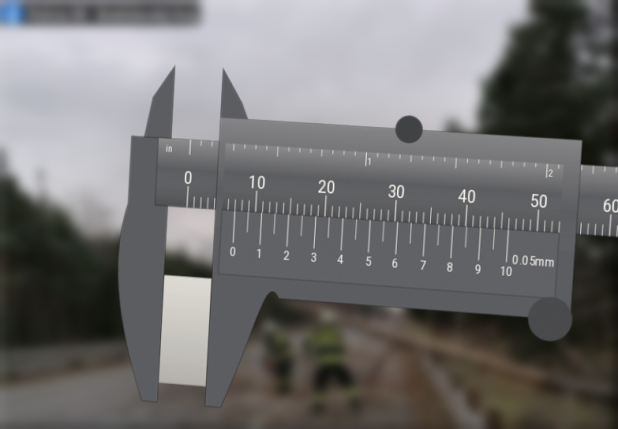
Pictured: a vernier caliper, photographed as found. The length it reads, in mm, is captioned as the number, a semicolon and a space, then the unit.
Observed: 7.0; mm
